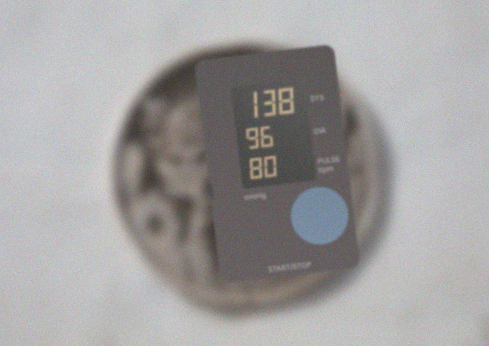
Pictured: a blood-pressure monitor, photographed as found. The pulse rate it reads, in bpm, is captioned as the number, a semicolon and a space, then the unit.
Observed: 80; bpm
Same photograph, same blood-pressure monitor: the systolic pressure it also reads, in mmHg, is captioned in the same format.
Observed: 138; mmHg
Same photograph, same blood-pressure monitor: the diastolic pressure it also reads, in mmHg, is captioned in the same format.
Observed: 96; mmHg
